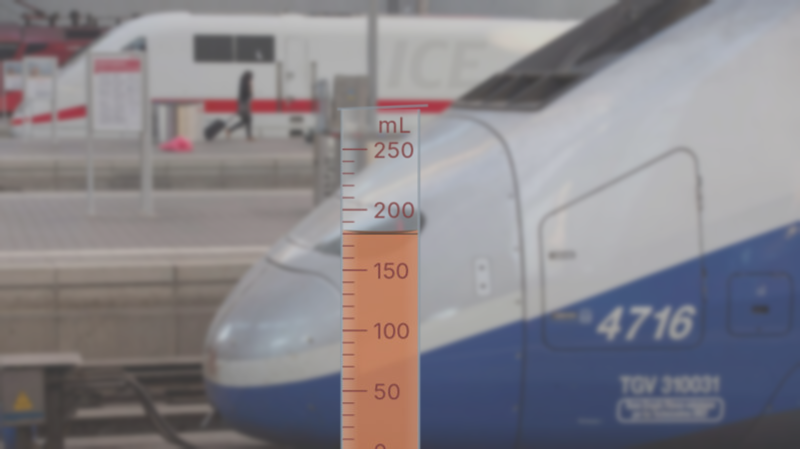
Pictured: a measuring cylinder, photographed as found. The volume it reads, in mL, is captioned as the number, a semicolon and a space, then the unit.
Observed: 180; mL
